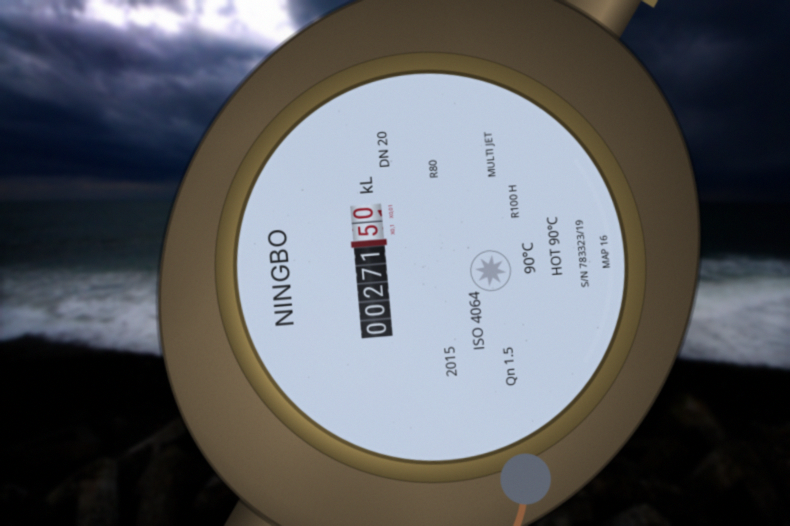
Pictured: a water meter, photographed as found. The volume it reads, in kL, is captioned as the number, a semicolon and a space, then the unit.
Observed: 271.50; kL
